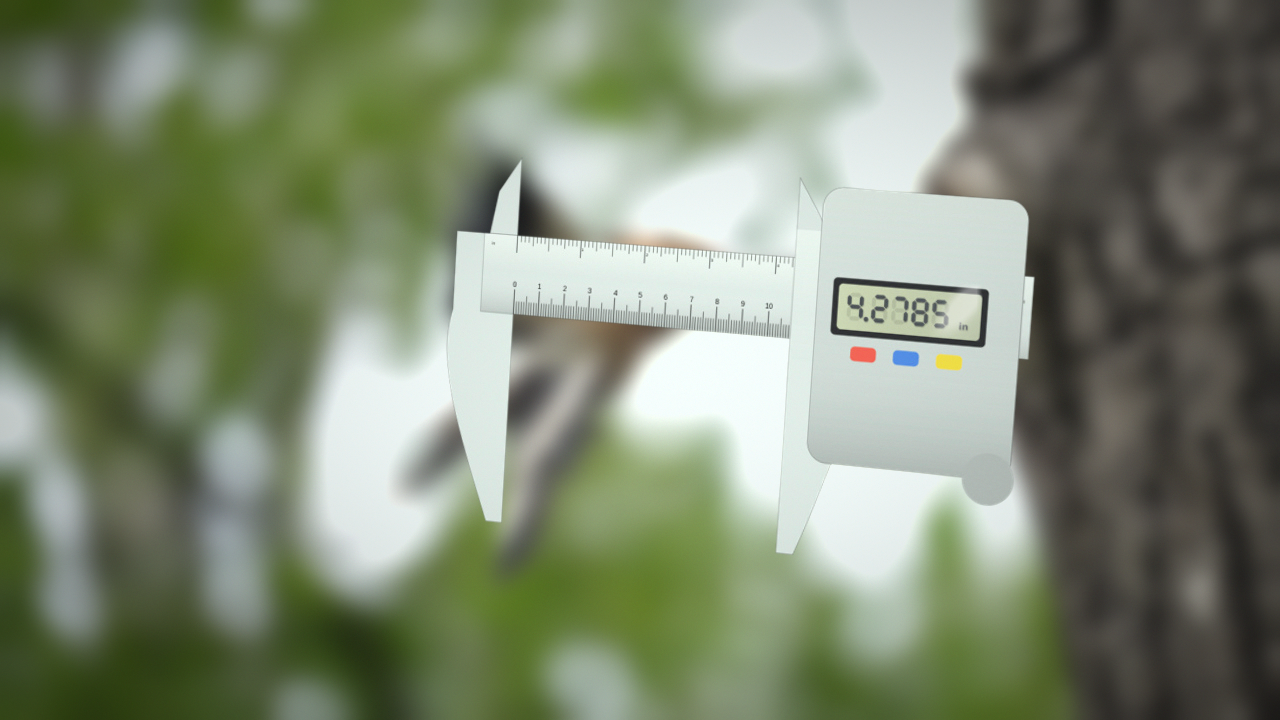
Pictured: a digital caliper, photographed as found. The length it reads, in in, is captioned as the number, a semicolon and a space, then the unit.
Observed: 4.2785; in
